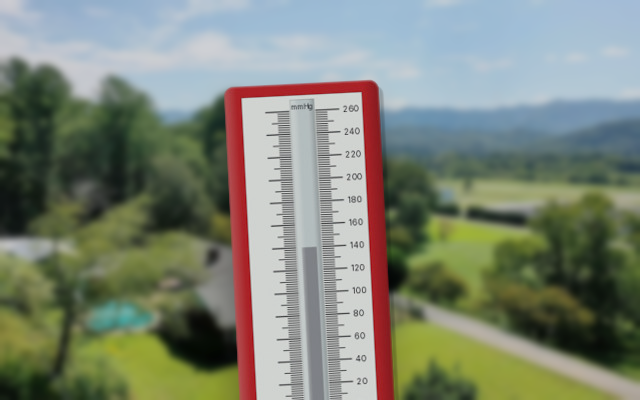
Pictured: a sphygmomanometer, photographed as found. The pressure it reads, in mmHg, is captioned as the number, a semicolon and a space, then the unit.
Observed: 140; mmHg
